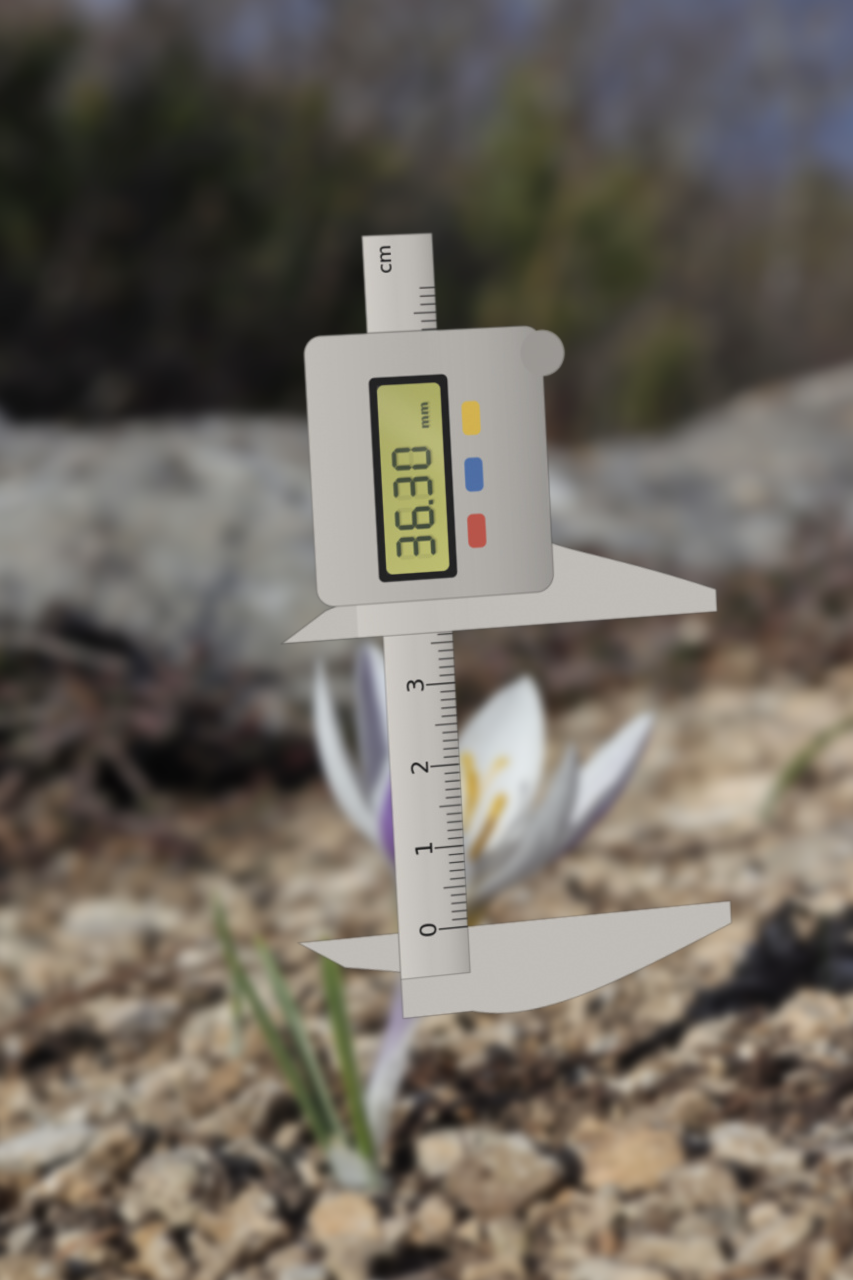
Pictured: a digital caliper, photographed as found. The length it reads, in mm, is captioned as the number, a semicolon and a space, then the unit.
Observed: 36.30; mm
